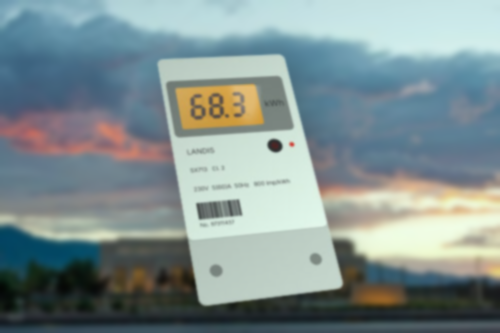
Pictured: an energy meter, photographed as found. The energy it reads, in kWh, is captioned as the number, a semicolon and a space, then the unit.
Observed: 68.3; kWh
